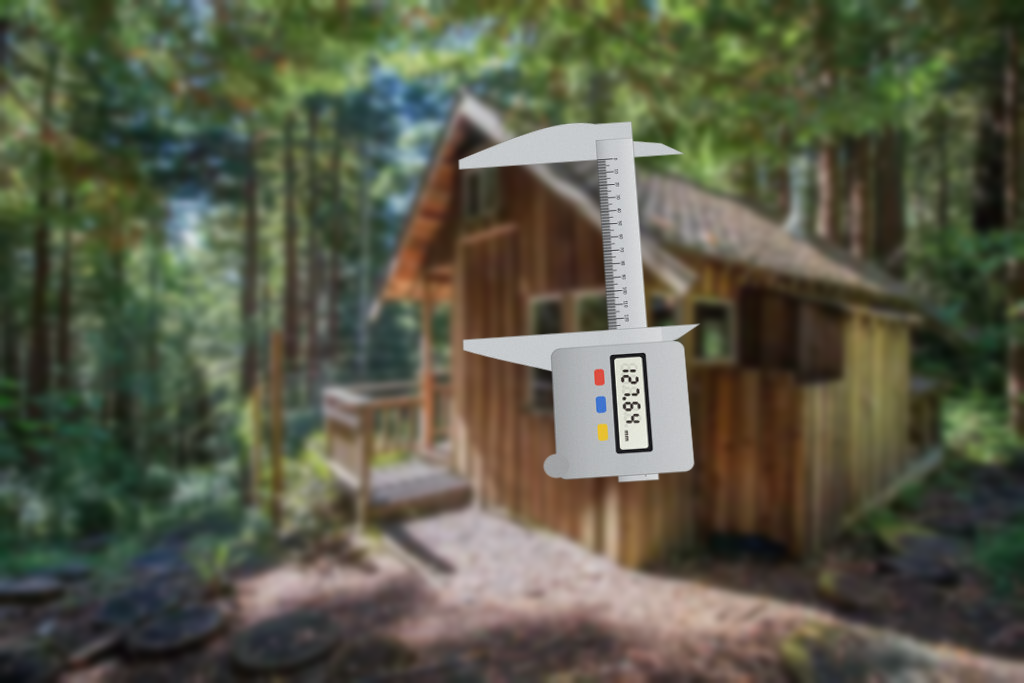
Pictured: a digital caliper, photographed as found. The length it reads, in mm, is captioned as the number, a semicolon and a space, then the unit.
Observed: 127.64; mm
